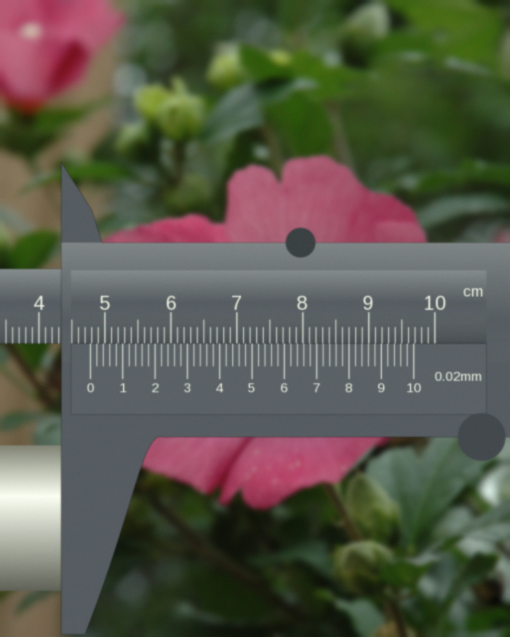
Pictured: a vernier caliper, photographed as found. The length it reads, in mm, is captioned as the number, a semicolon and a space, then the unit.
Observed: 47.8; mm
